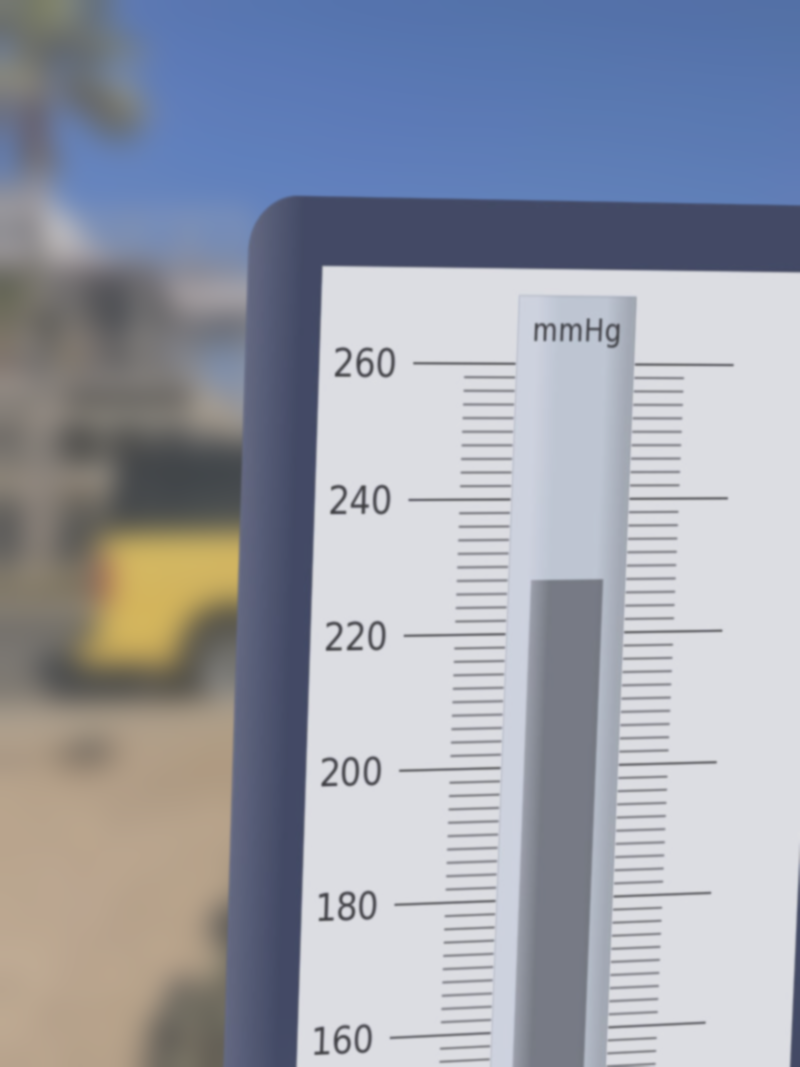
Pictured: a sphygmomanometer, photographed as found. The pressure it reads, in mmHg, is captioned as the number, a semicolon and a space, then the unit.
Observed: 228; mmHg
